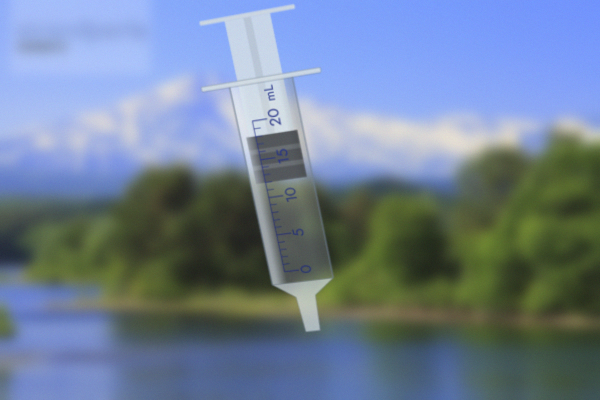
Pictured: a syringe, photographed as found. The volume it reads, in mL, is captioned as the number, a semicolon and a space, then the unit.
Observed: 12; mL
